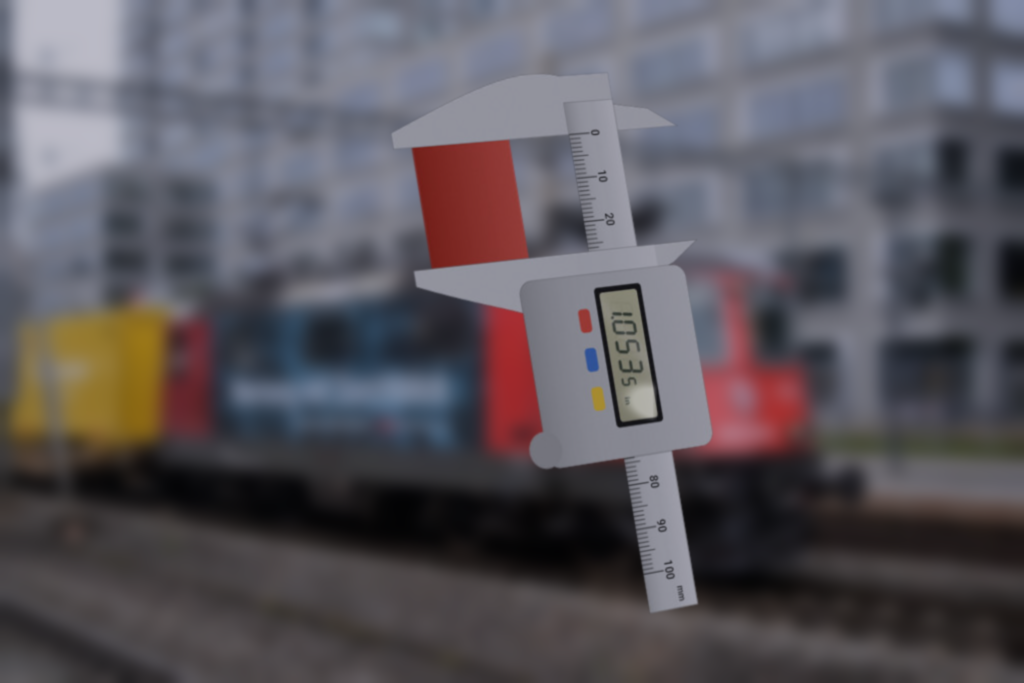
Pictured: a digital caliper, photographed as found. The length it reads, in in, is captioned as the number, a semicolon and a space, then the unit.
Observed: 1.0535; in
